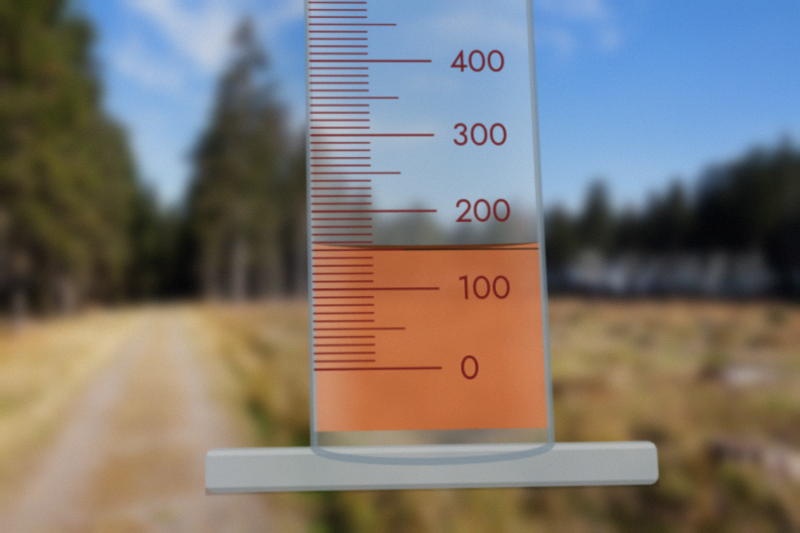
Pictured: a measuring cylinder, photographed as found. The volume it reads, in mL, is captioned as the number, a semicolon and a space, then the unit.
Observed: 150; mL
